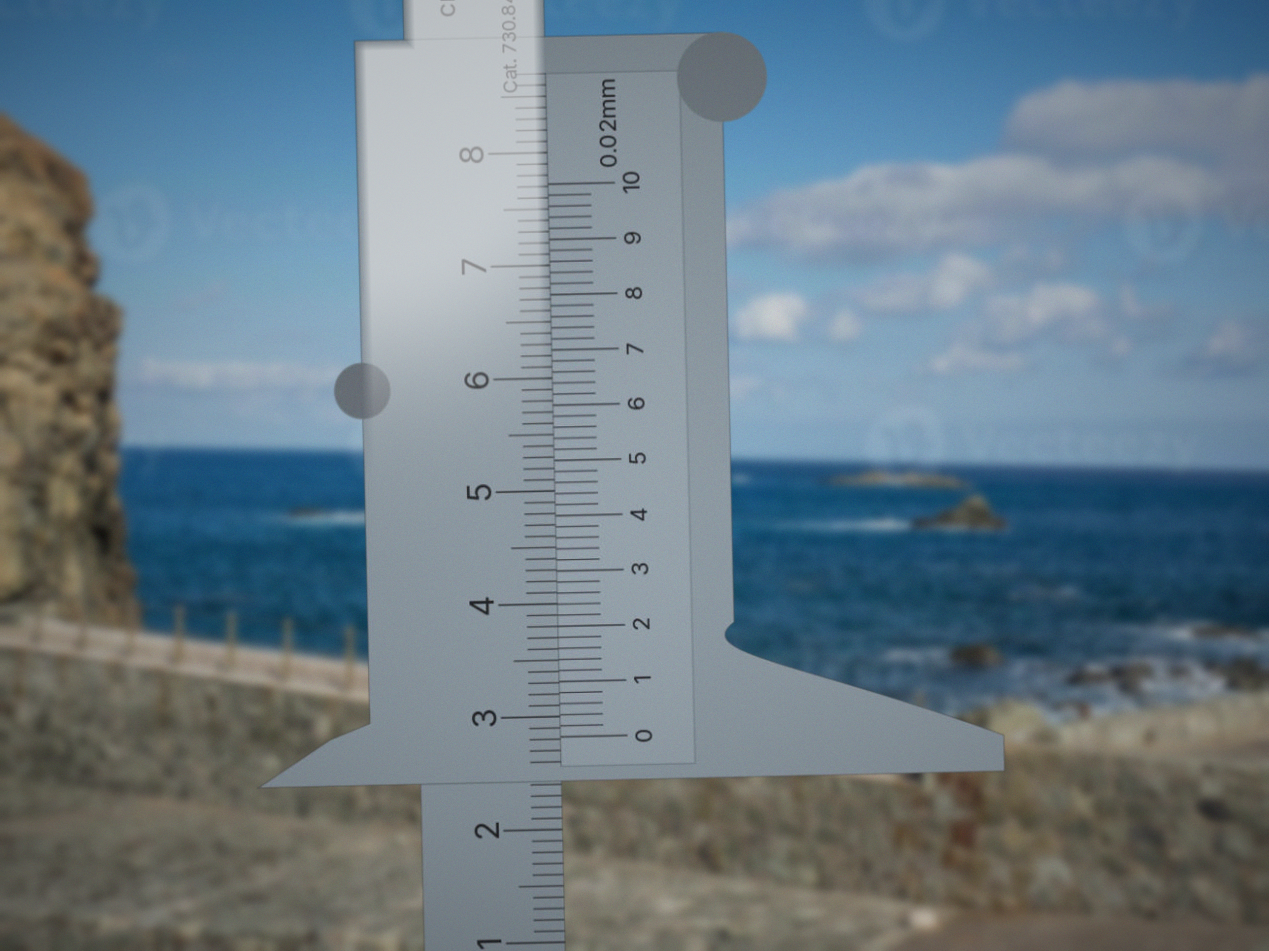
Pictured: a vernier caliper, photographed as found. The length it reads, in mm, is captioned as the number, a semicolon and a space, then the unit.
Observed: 28.2; mm
